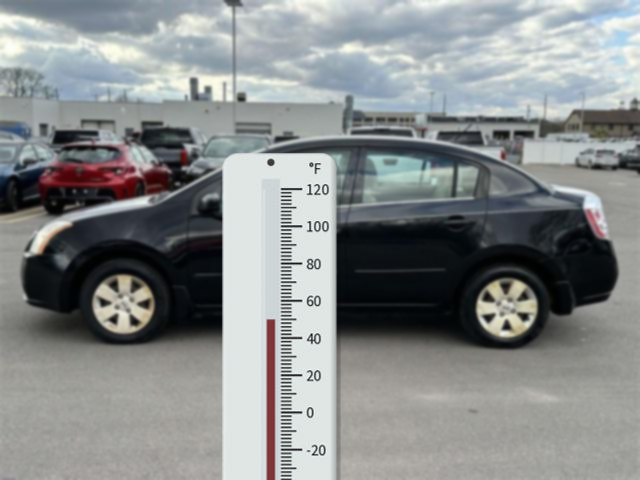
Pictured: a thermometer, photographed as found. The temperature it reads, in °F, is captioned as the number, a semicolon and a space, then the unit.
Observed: 50; °F
